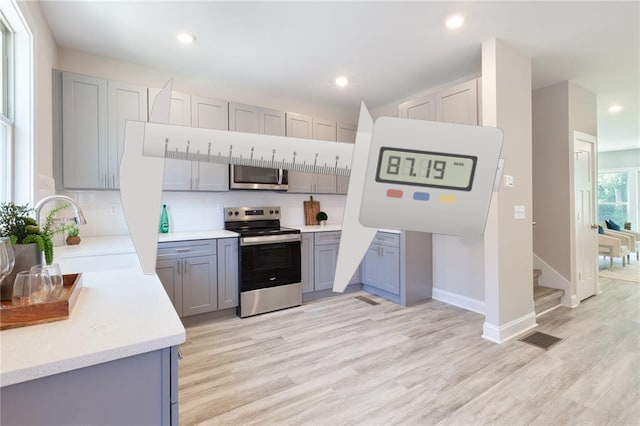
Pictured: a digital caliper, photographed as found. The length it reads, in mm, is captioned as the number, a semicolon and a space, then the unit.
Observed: 87.19; mm
